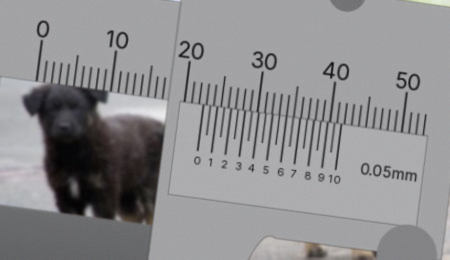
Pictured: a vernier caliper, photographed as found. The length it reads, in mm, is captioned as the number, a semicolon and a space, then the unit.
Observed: 22.6; mm
